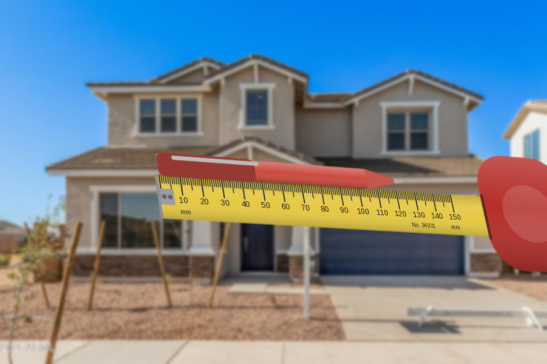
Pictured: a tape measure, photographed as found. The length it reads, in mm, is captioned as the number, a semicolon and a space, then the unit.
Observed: 125; mm
